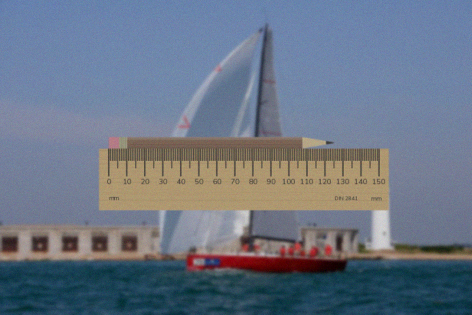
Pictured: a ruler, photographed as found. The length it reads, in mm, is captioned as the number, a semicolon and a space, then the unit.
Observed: 125; mm
